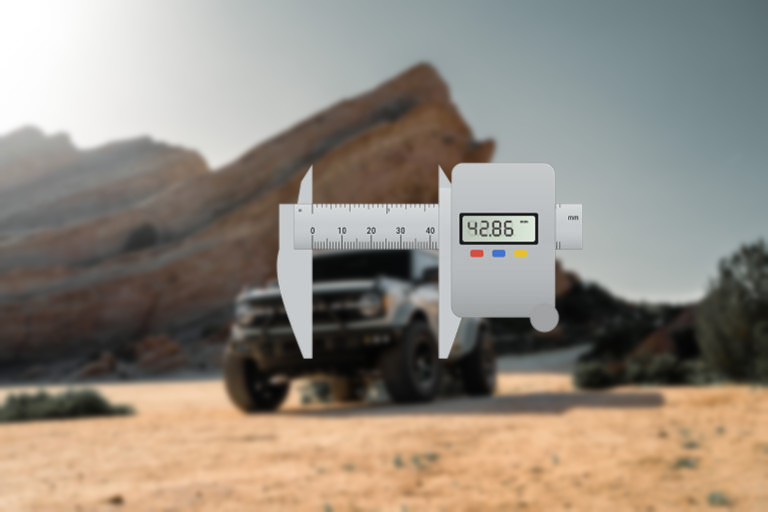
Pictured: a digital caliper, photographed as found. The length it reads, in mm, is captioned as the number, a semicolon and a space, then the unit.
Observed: 42.86; mm
